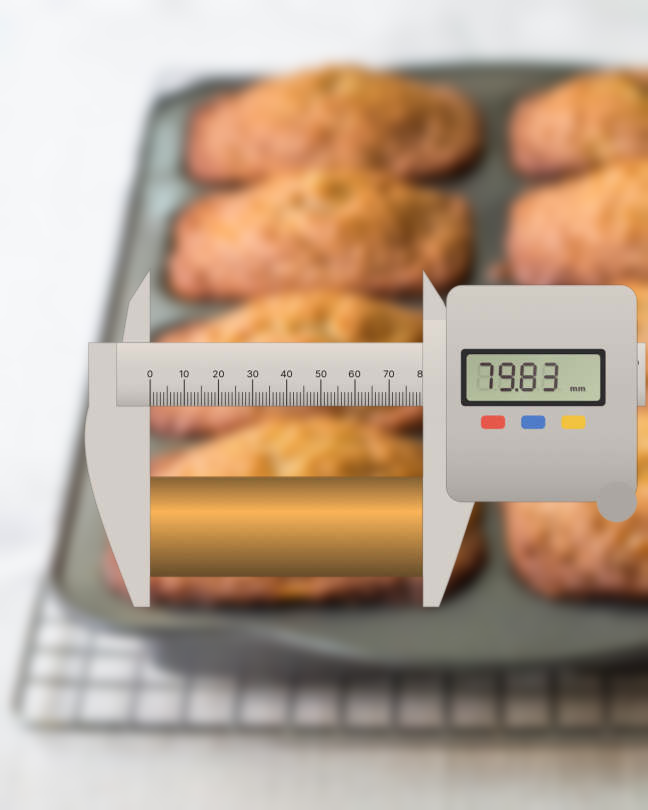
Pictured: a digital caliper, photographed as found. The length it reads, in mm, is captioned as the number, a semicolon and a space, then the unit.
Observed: 79.83; mm
